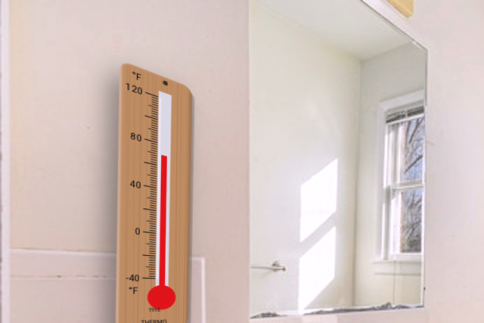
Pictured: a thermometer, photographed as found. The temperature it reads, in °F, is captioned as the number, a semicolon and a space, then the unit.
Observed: 70; °F
